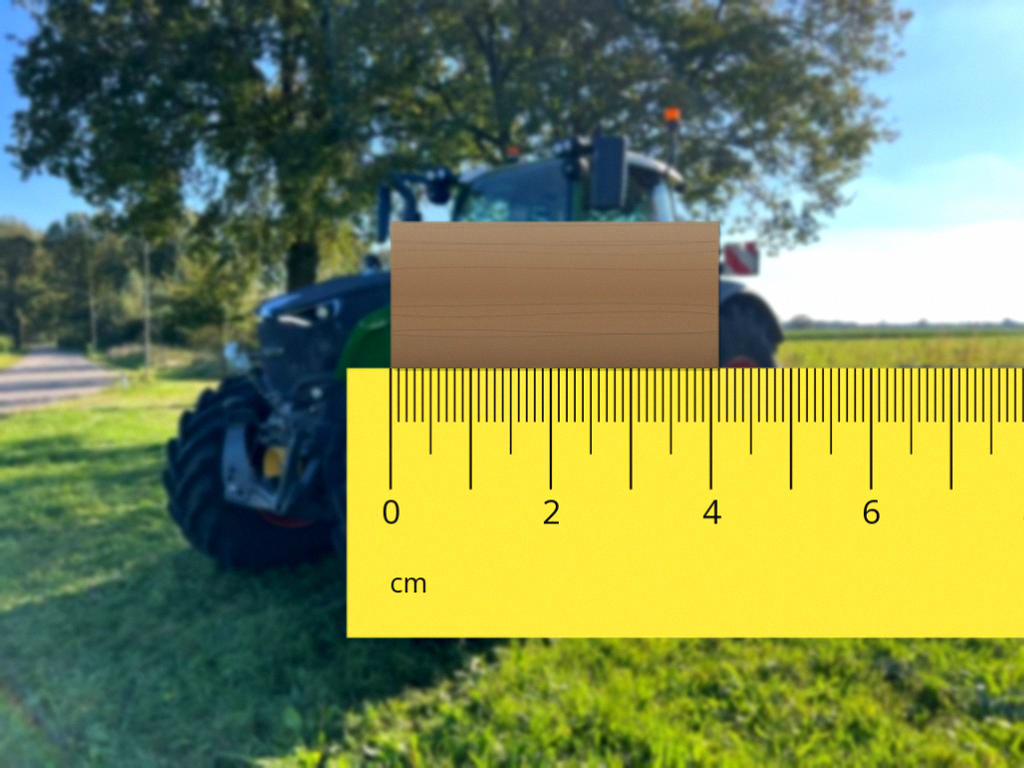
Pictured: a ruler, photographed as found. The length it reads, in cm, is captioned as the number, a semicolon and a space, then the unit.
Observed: 4.1; cm
